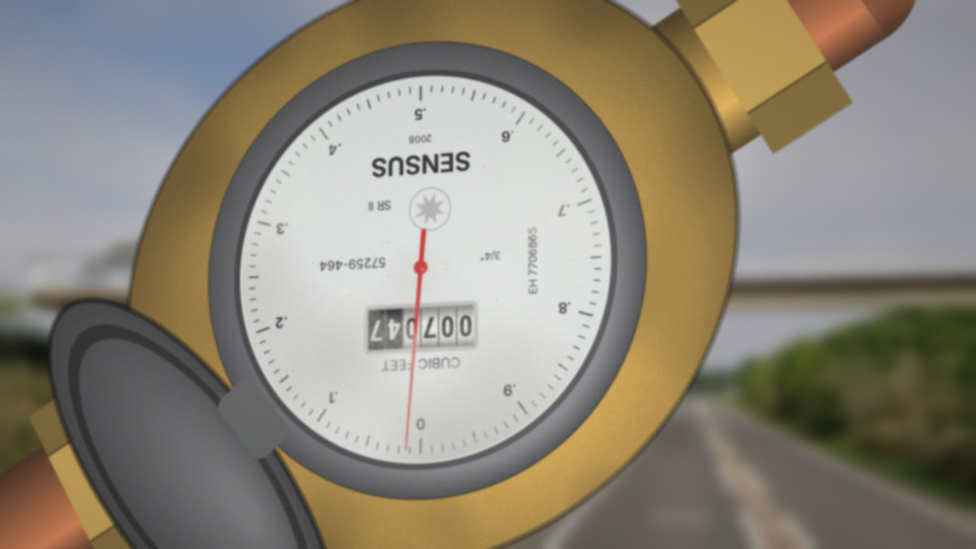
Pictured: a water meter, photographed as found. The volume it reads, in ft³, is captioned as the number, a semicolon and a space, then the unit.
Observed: 7047.01; ft³
